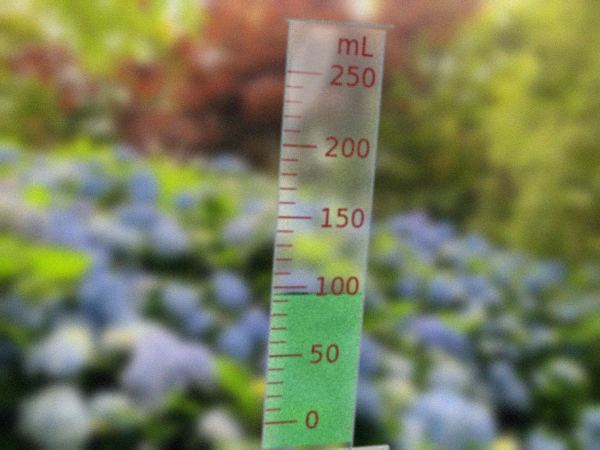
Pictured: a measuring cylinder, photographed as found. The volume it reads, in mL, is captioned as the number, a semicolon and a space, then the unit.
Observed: 95; mL
